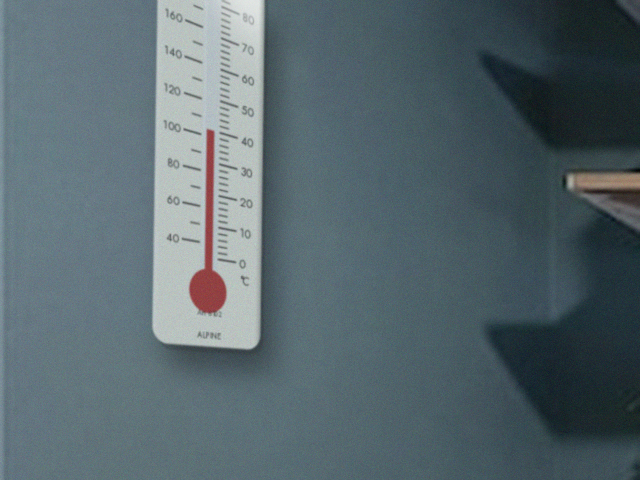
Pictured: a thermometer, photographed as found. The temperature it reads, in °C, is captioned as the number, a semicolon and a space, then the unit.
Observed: 40; °C
